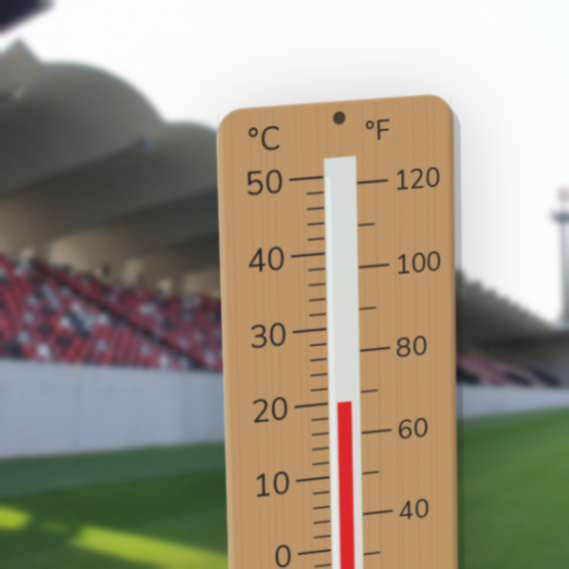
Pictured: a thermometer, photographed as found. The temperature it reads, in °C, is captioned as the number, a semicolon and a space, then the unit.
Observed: 20; °C
